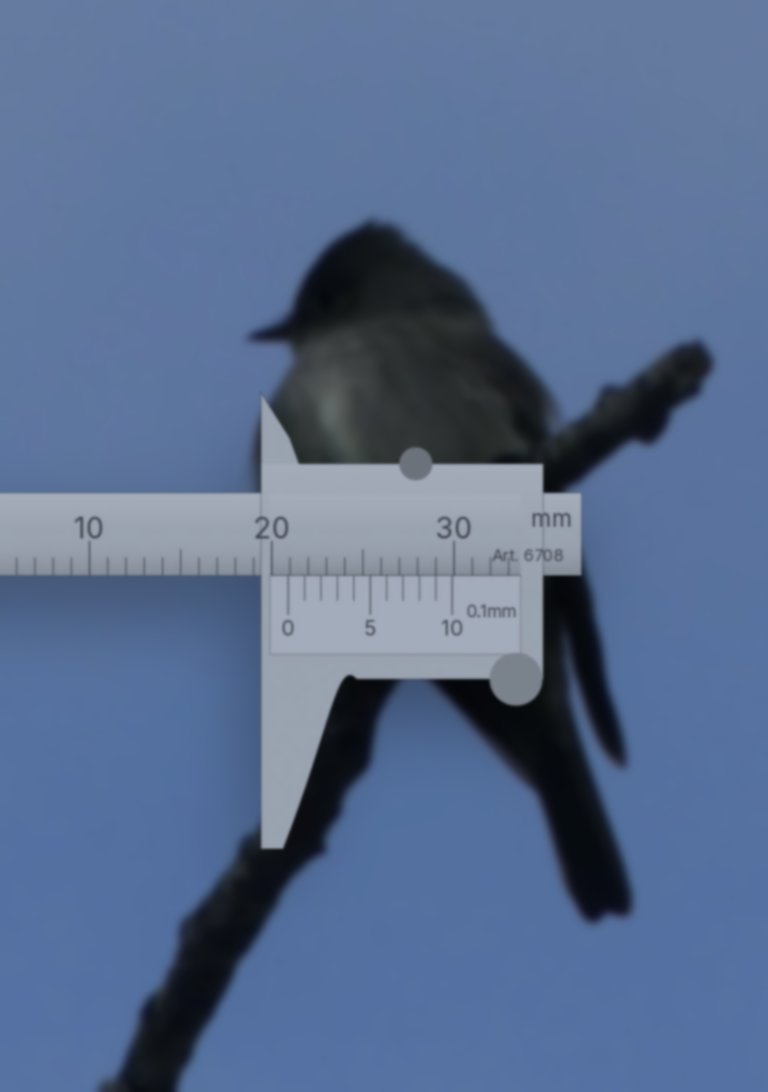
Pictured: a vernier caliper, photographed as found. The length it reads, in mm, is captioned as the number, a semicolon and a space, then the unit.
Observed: 20.9; mm
